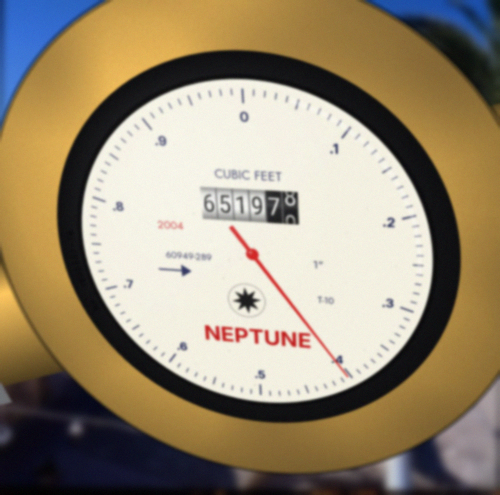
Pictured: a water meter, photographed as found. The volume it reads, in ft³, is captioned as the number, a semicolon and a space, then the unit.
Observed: 651978.40; ft³
